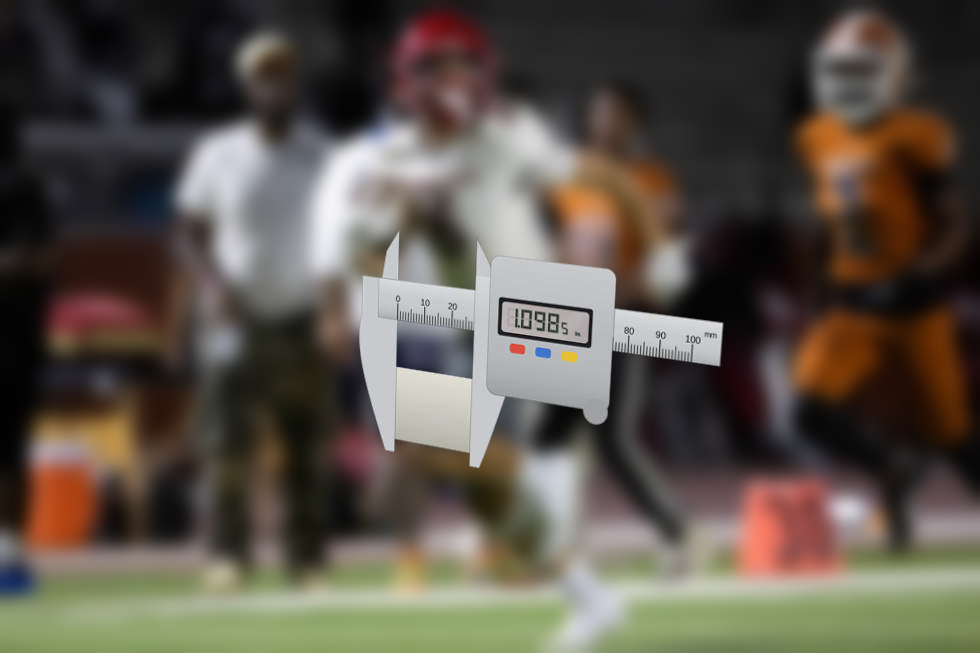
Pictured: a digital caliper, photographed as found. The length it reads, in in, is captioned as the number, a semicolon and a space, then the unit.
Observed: 1.0985; in
